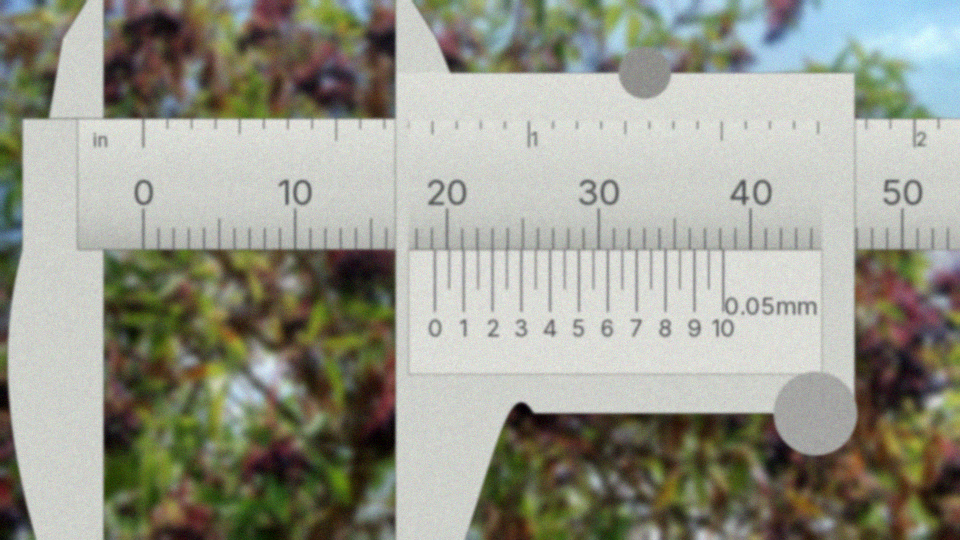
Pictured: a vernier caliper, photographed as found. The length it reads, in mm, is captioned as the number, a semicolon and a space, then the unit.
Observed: 19.2; mm
